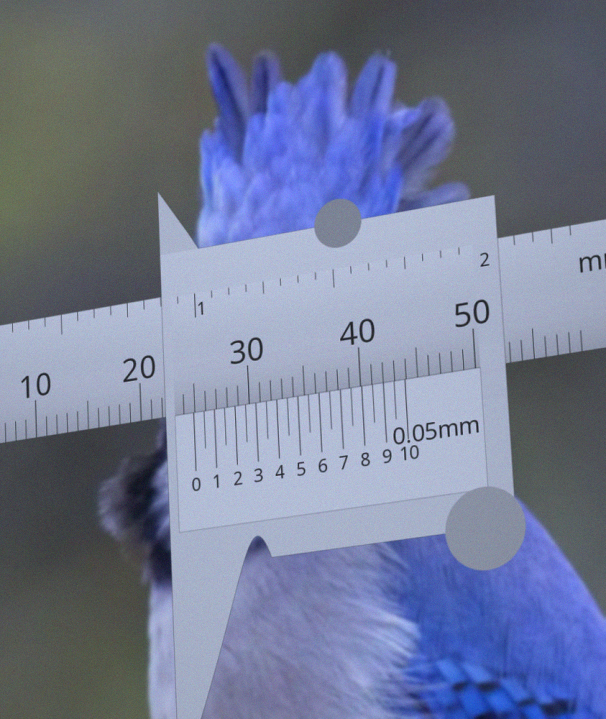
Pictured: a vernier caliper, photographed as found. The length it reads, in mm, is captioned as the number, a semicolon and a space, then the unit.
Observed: 24.9; mm
